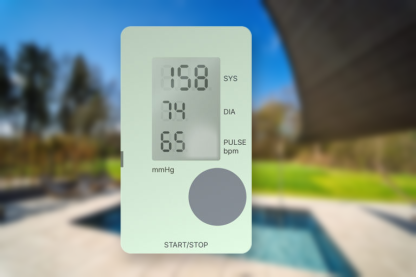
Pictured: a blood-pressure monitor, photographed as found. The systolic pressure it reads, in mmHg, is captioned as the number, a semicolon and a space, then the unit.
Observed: 158; mmHg
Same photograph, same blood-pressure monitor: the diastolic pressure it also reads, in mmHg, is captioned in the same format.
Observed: 74; mmHg
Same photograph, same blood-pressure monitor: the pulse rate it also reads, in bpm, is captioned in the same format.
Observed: 65; bpm
